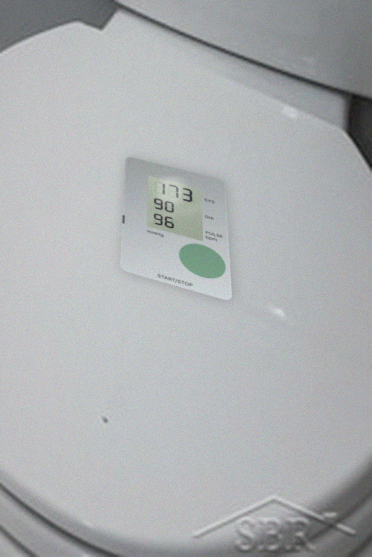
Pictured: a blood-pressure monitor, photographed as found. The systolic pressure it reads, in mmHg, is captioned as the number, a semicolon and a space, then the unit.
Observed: 173; mmHg
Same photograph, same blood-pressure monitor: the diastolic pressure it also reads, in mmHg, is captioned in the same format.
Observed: 90; mmHg
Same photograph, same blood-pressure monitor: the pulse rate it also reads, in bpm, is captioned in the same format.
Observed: 96; bpm
